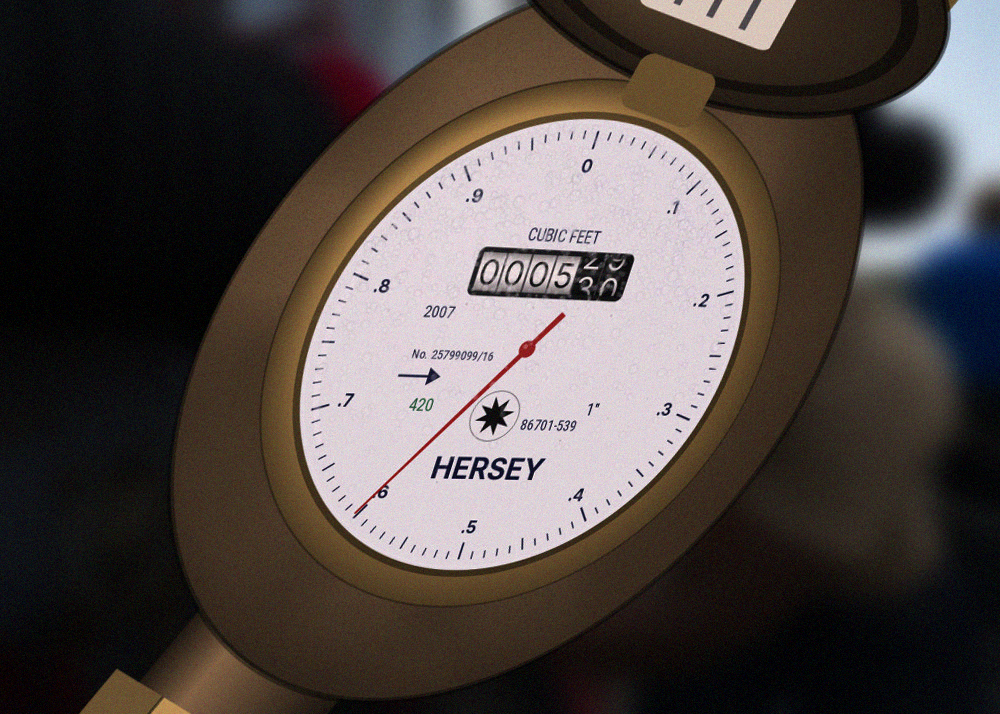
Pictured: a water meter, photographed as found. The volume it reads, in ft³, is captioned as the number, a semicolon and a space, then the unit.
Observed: 529.60; ft³
